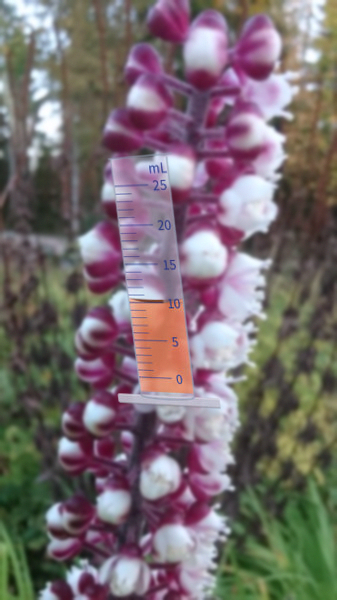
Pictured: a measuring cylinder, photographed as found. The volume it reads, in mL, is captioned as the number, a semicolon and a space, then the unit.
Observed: 10; mL
